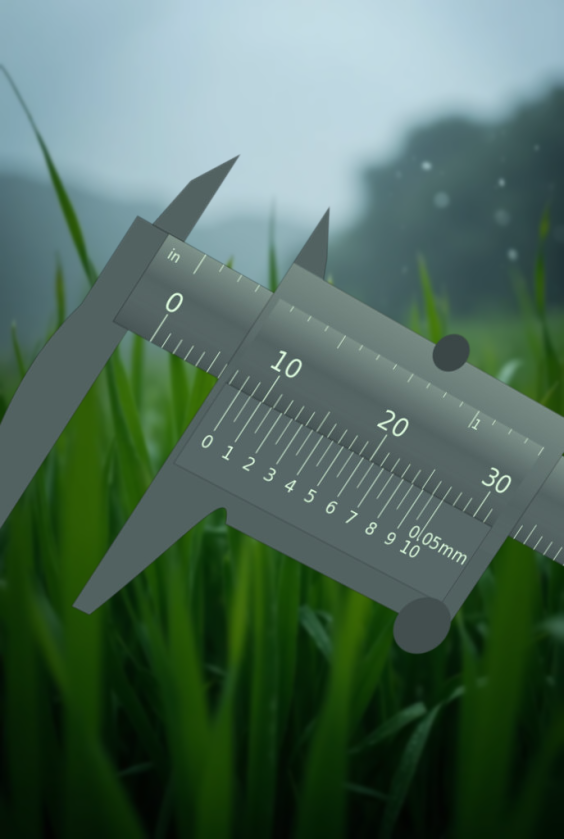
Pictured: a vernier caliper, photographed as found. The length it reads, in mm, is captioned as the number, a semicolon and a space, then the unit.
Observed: 8.0; mm
